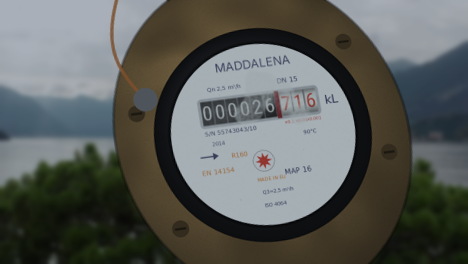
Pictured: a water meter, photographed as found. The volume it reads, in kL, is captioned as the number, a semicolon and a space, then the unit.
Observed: 26.716; kL
